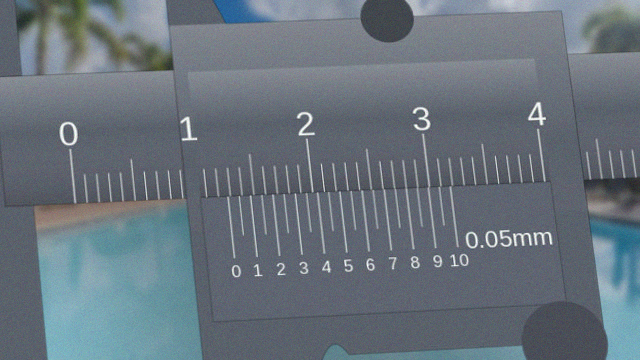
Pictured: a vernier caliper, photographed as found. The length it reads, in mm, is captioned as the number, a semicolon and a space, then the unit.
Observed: 12.8; mm
